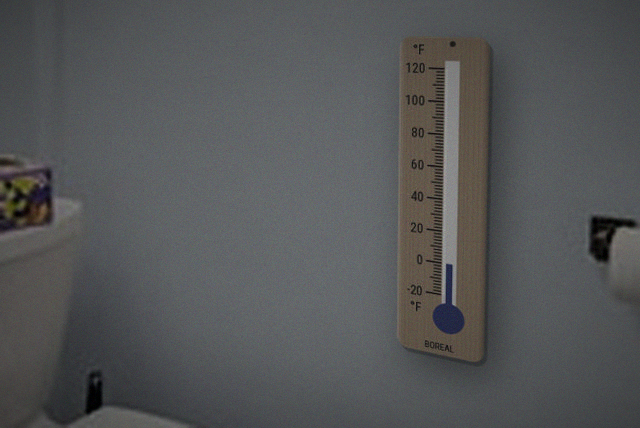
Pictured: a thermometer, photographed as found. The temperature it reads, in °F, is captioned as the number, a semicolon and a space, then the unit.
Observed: 0; °F
